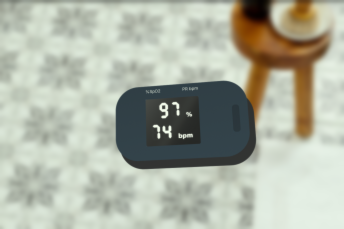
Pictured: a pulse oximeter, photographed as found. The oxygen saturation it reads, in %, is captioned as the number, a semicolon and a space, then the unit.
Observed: 97; %
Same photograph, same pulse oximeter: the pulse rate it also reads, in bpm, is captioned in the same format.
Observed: 74; bpm
